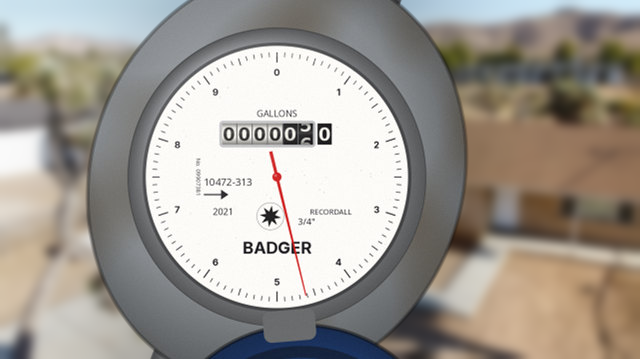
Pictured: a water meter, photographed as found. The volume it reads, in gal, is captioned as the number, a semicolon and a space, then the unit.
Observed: 54.6; gal
